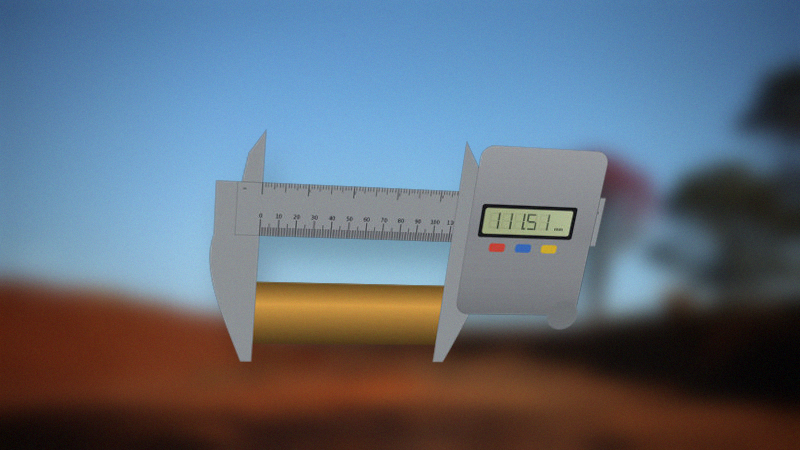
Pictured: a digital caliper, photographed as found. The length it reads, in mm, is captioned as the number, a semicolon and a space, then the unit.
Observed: 111.51; mm
